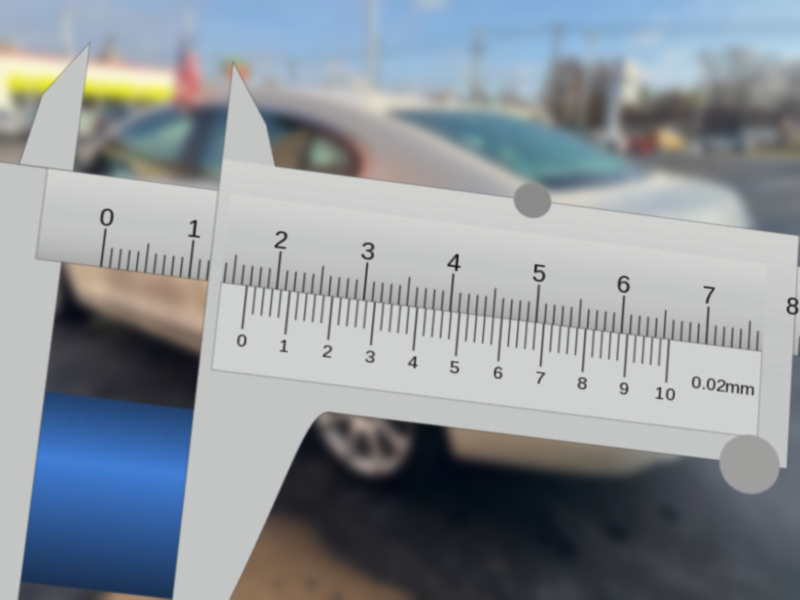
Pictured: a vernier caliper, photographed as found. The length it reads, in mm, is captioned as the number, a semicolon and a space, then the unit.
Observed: 16.6; mm
